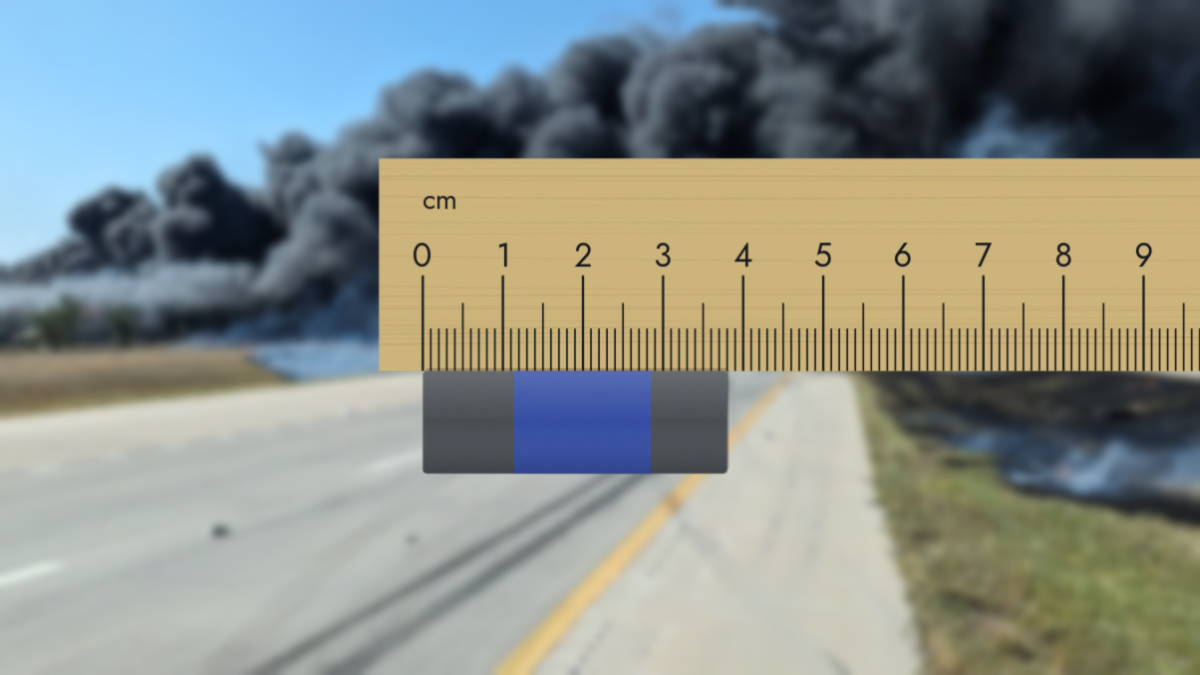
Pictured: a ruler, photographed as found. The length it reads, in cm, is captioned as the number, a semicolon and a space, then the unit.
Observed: 3.8; cm
